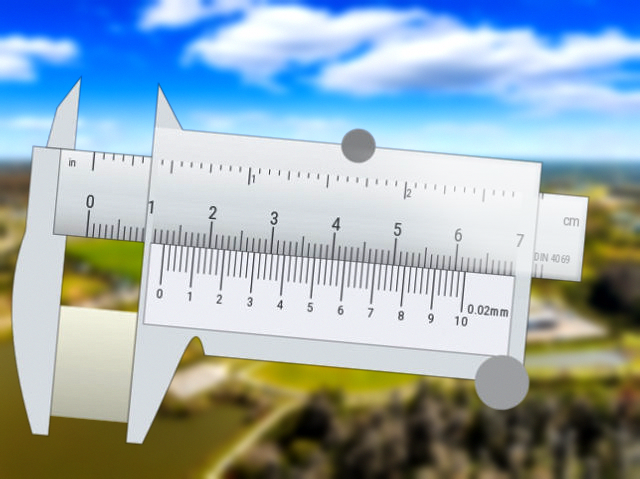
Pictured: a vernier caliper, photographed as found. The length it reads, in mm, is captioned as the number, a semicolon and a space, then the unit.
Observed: 12.6; mm
